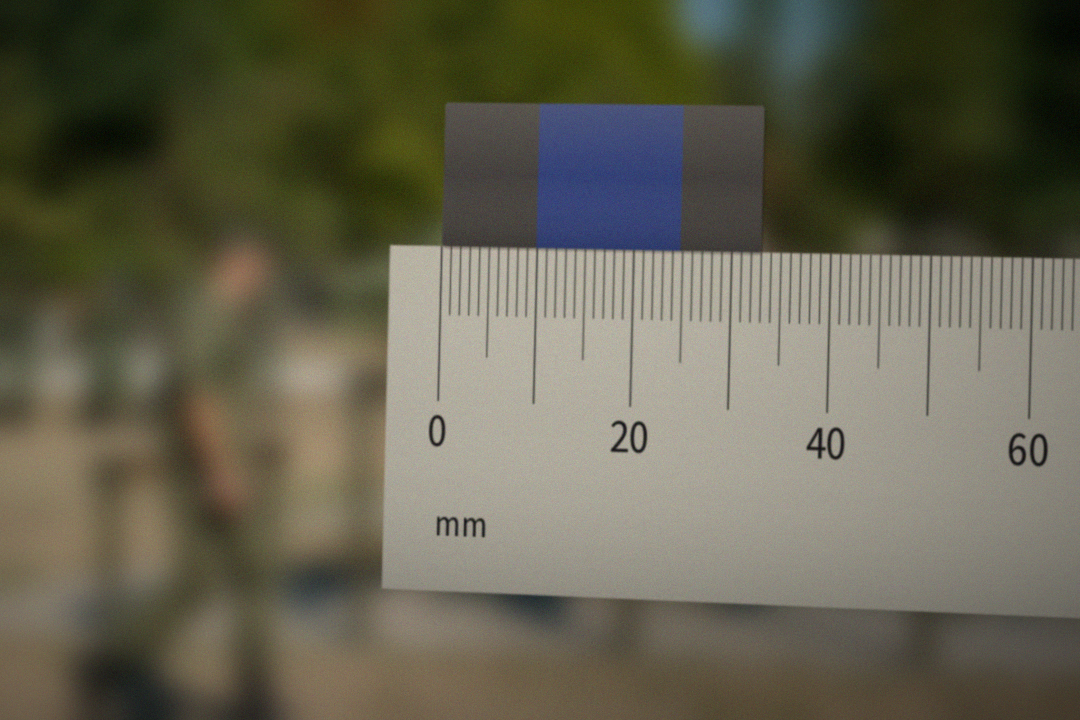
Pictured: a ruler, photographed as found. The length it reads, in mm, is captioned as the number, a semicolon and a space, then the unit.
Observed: 33; mm
